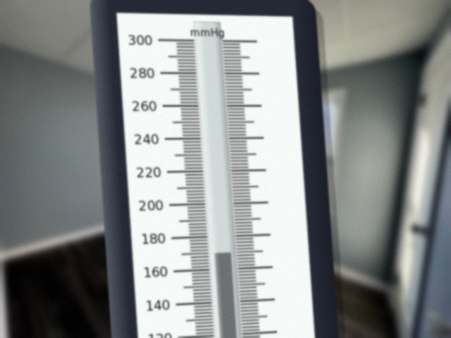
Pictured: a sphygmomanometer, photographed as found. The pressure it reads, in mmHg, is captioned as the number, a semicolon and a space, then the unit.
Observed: 170; mmHg
